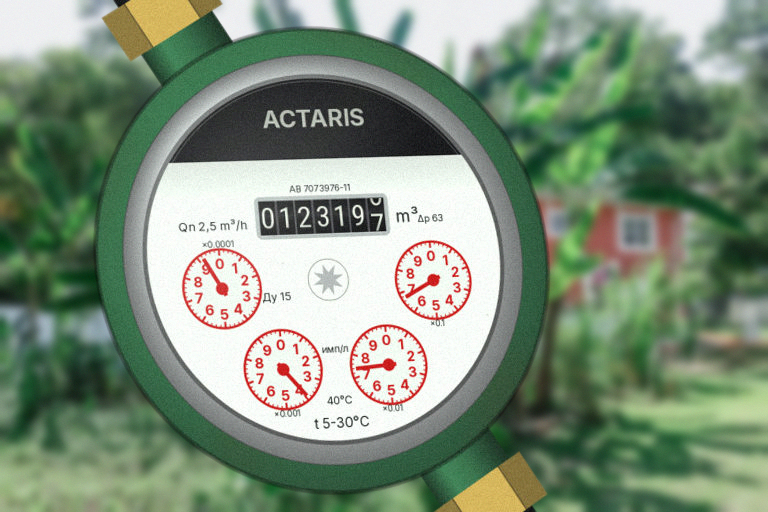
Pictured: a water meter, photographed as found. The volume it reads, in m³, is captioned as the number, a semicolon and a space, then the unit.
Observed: 123196.6739; m³
